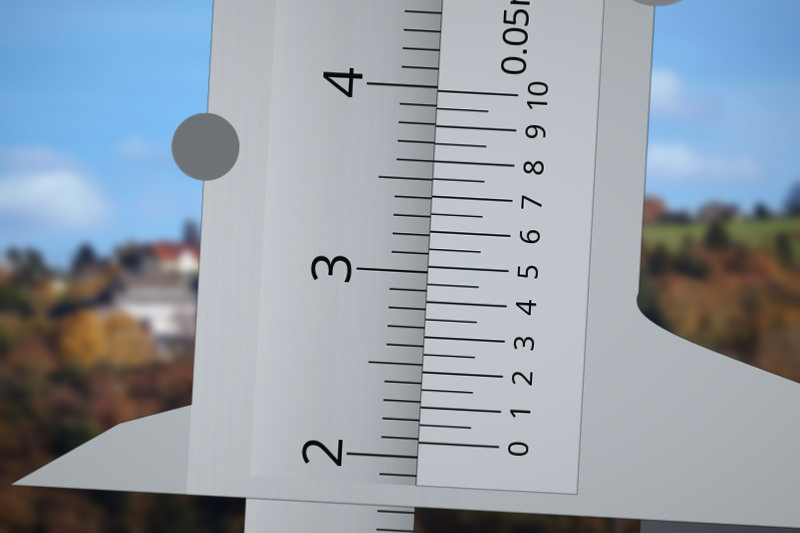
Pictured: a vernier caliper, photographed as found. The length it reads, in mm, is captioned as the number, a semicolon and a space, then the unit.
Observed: 20.8; mm
